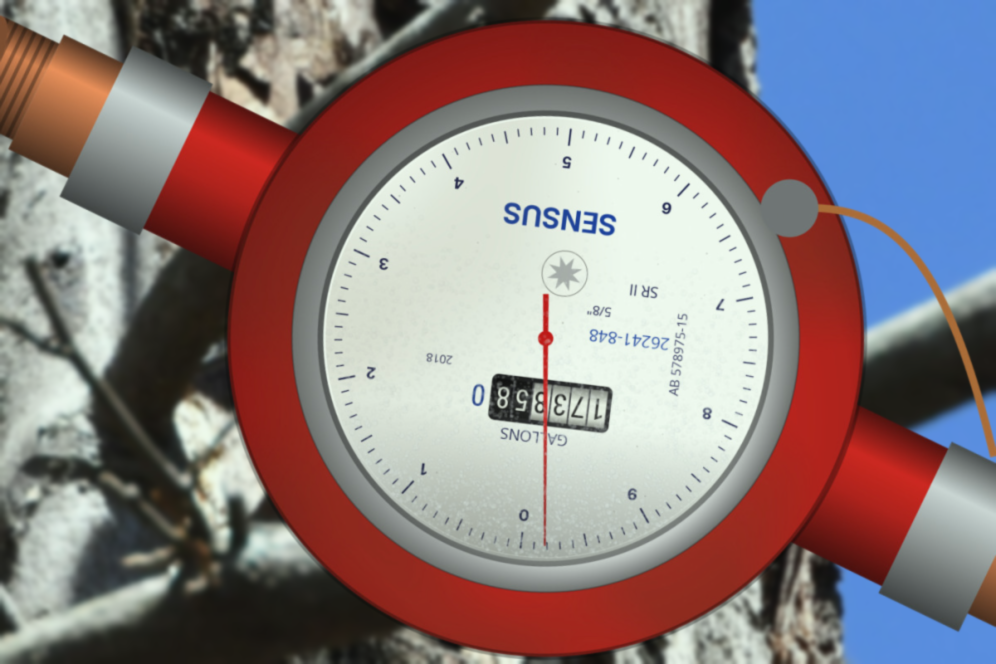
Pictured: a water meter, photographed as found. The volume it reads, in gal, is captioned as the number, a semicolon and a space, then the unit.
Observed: 1738579.8; gal
